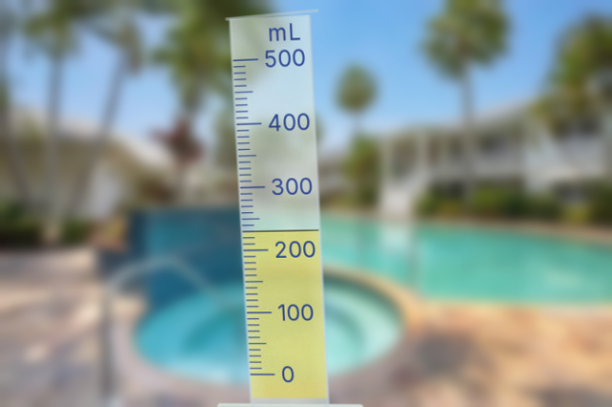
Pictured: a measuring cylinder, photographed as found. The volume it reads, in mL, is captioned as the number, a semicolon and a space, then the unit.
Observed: 230; mL
